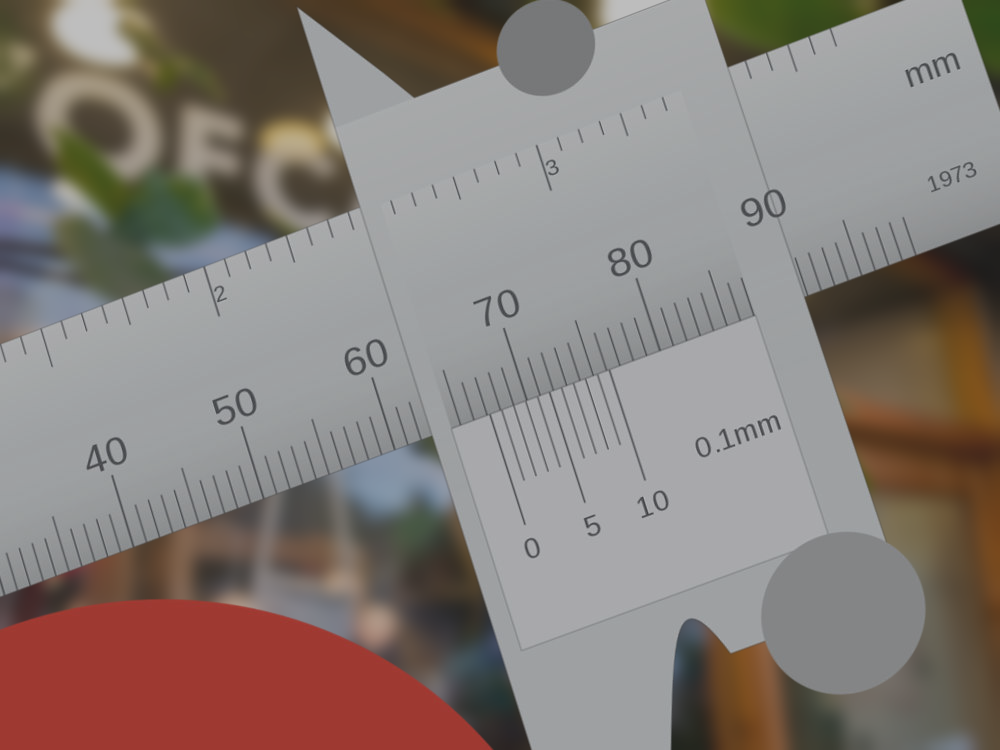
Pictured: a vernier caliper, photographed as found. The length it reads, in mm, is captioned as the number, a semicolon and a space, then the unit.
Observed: 67.2; mm
